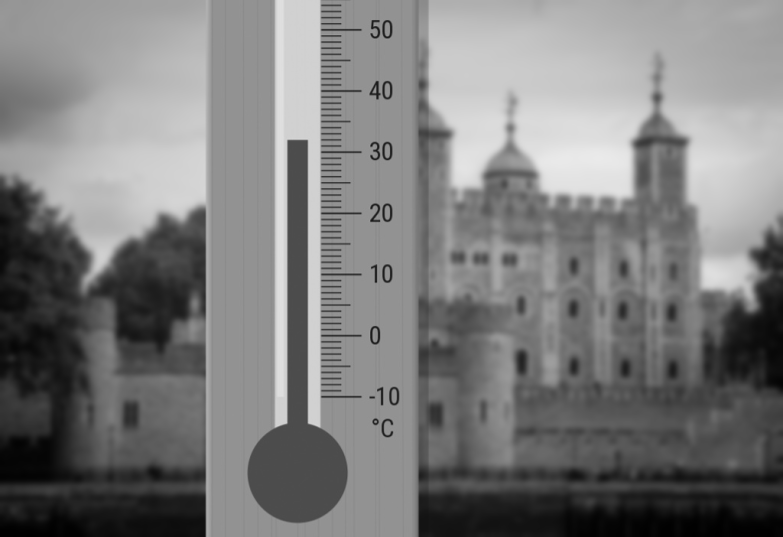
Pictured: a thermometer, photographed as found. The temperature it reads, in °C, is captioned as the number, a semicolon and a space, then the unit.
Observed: 32; °C
